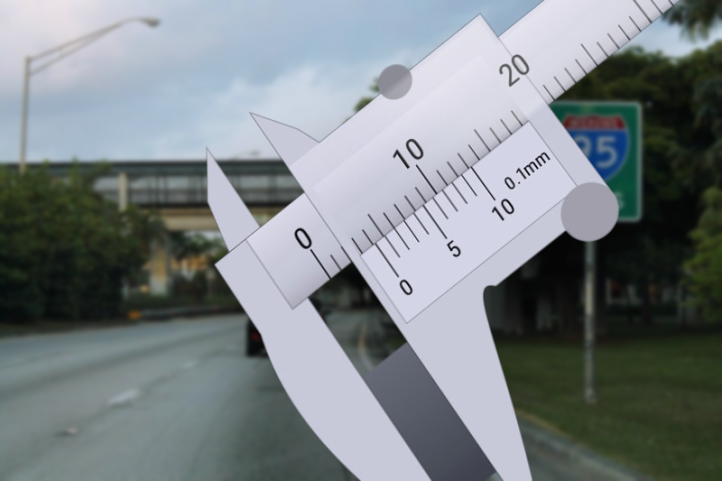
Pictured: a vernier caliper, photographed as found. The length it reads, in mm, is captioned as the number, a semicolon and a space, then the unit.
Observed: 4.2; mm
